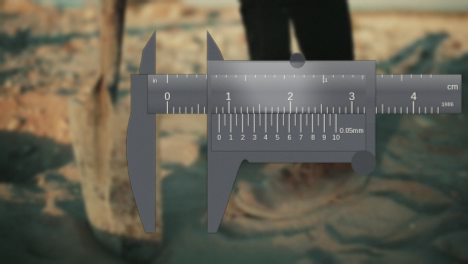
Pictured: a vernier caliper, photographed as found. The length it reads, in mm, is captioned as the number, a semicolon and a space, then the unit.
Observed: 8.4; mm
